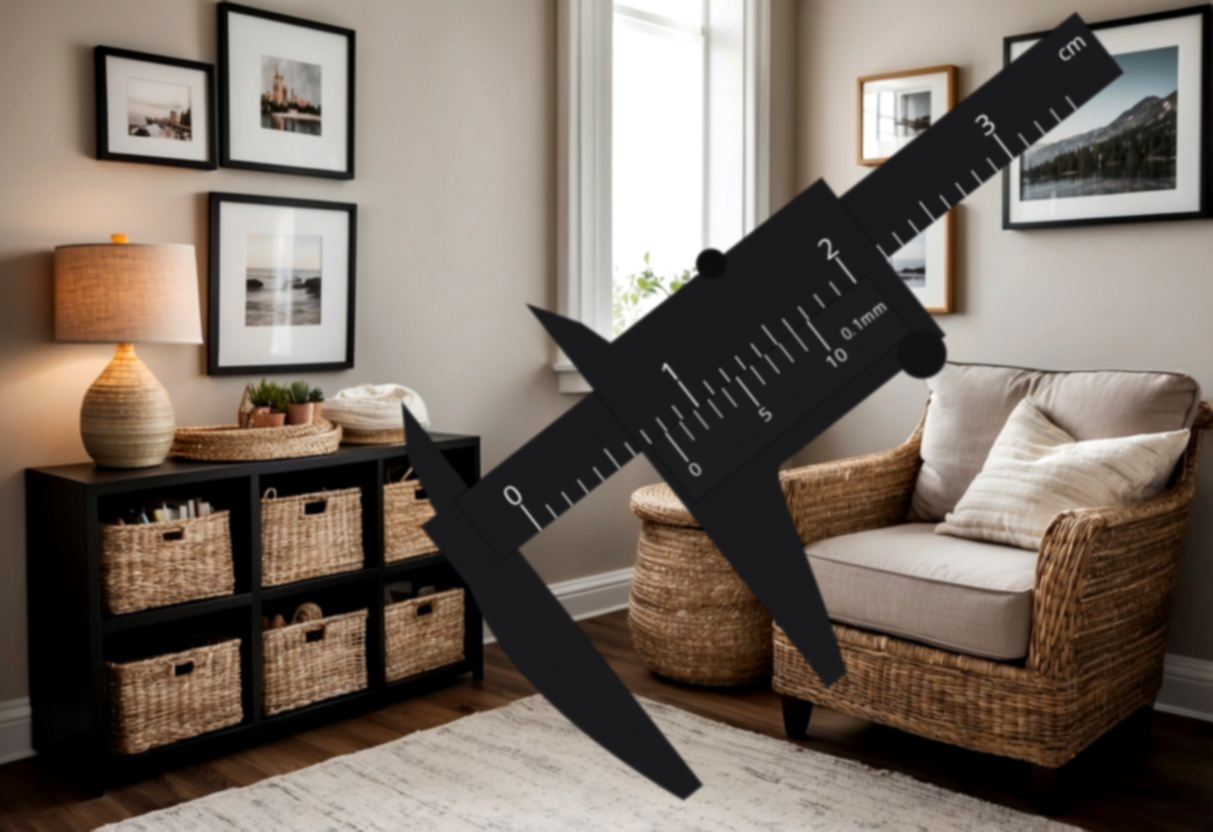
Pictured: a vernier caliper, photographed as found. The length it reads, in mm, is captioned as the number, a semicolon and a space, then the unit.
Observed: 7.9; mm
